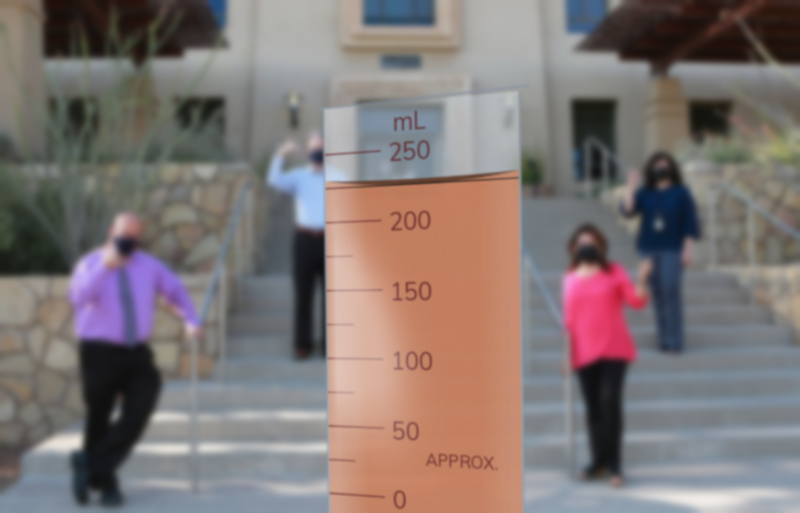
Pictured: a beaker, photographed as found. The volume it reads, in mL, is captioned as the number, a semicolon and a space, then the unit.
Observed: 225; mL
